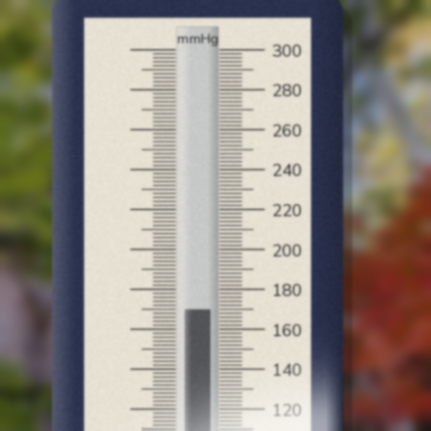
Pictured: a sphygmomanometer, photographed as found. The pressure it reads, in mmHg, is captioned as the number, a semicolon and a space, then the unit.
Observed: 170; mmHg
